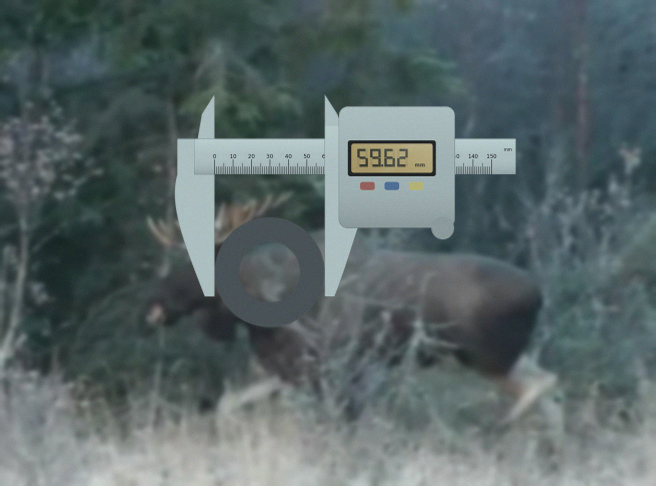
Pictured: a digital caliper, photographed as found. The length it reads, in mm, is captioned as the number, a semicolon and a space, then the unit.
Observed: 59.62; mm
